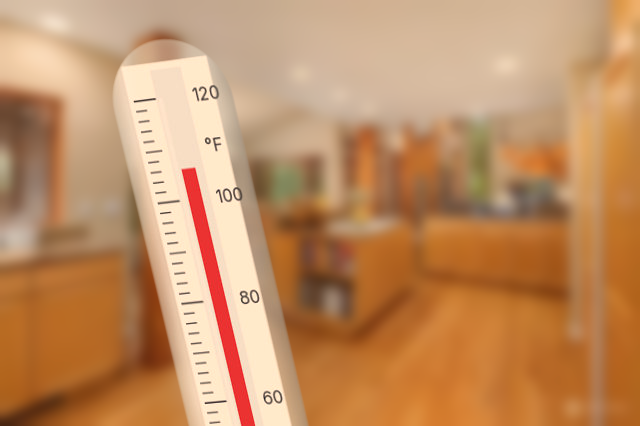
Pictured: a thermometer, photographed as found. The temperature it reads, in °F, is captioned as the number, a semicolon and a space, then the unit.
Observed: 106; °F
